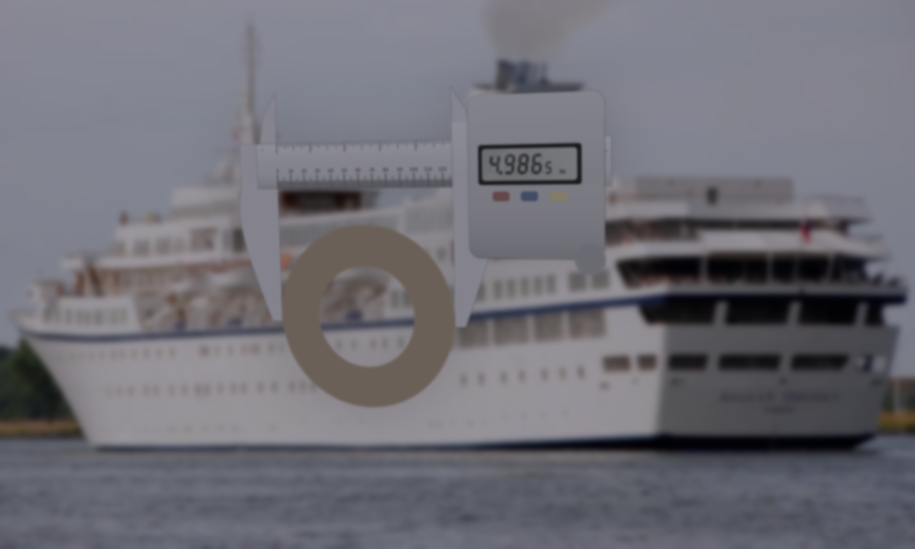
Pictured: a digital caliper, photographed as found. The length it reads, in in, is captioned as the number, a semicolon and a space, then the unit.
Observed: 4.9865; in
